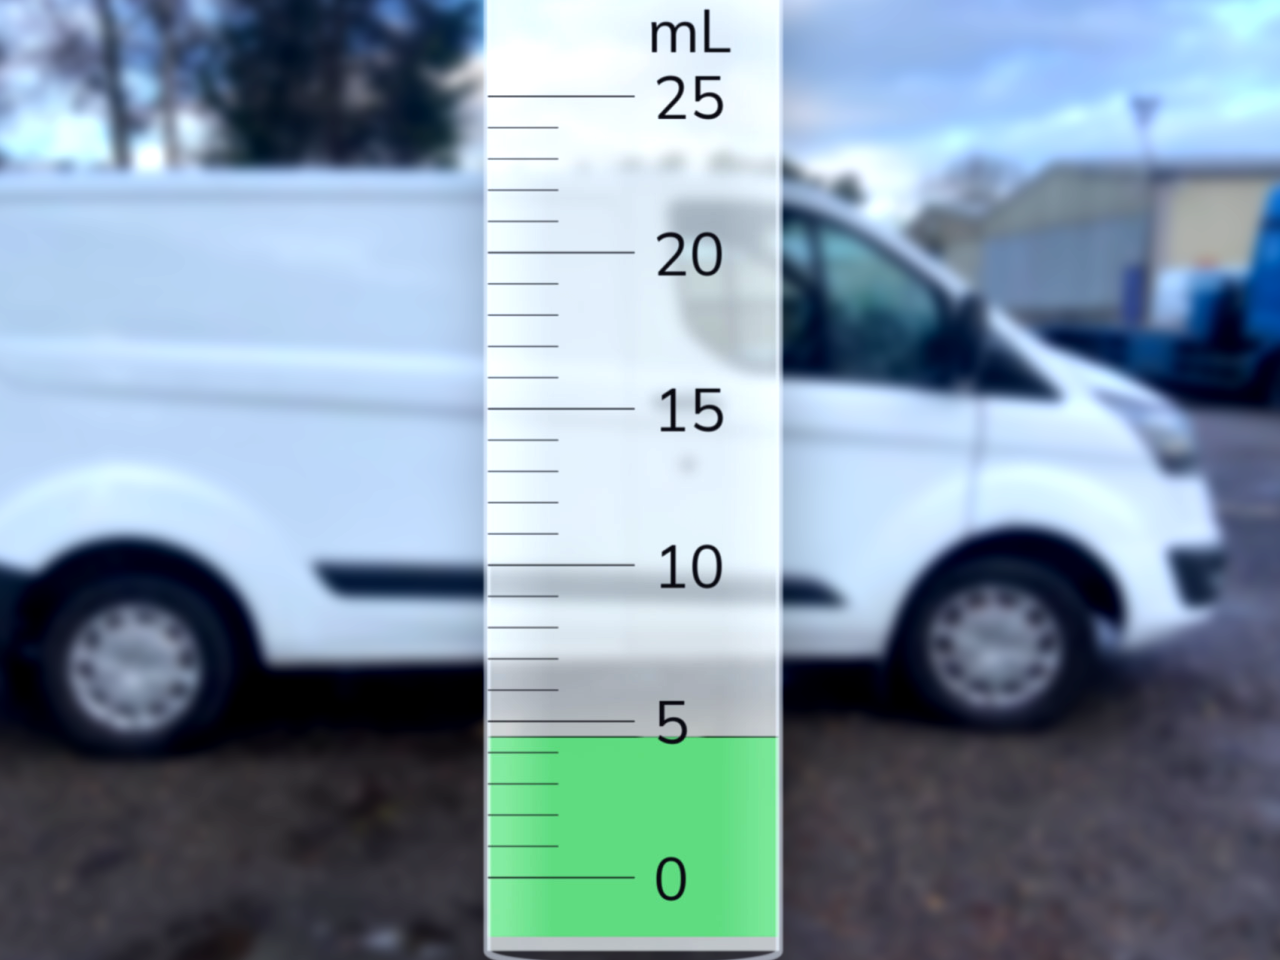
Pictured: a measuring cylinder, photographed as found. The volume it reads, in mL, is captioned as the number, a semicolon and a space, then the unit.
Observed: 4.5; mL
